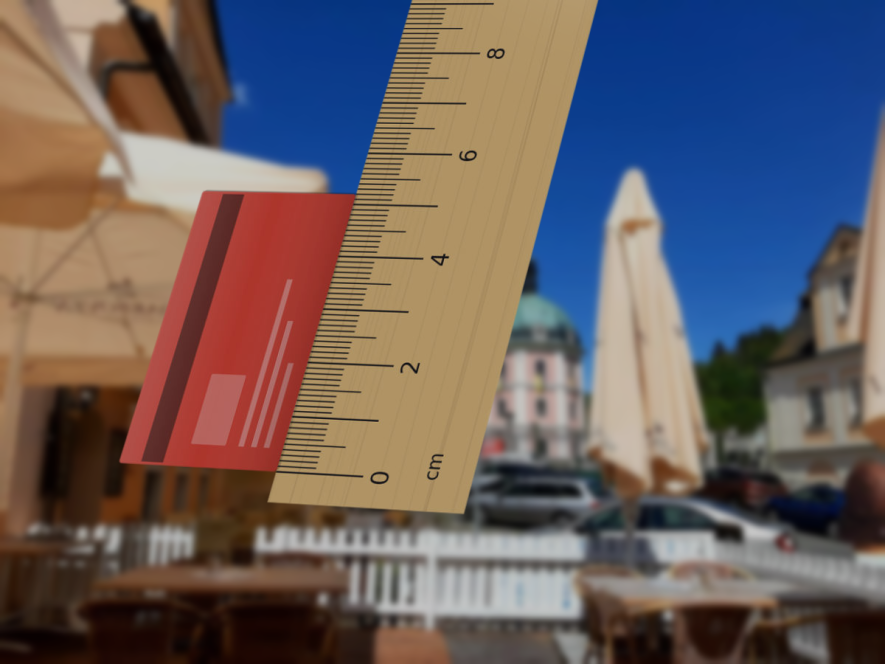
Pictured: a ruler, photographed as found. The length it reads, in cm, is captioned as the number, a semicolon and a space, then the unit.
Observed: 5.2; cm
